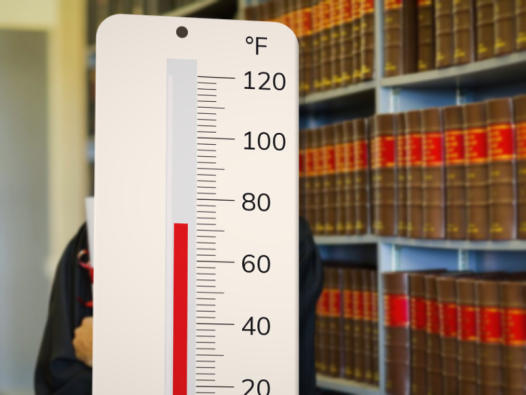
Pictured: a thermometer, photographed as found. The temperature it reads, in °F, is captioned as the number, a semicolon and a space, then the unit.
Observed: 72; °F
